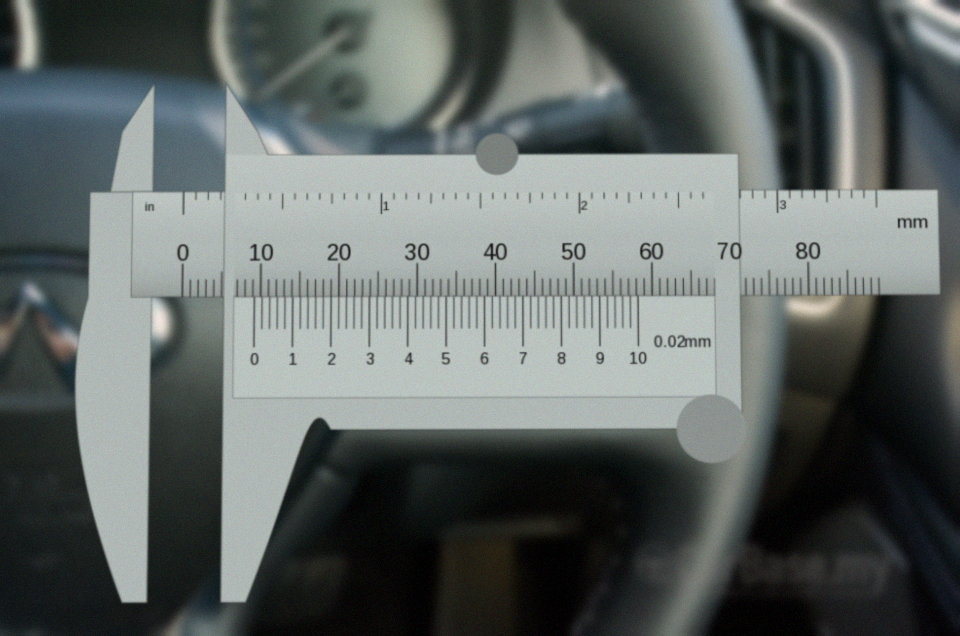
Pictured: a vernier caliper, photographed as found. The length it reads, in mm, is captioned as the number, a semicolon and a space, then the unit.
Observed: 9.2; mm
